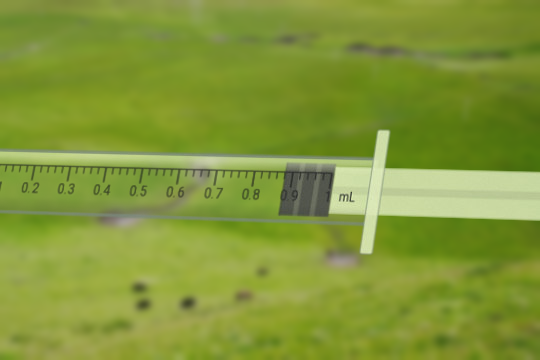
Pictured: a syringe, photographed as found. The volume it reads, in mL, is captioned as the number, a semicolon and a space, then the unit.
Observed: 0.88; mL
